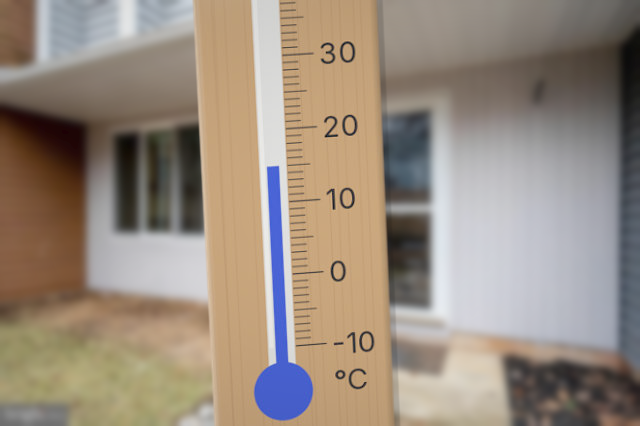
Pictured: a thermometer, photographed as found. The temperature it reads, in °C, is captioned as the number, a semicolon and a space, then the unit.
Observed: 15; °C
